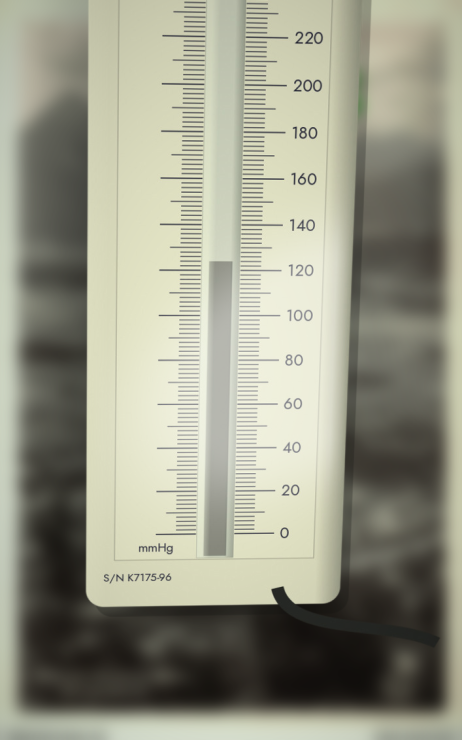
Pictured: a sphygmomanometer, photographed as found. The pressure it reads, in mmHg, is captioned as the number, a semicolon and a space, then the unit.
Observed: 124; mmHg
